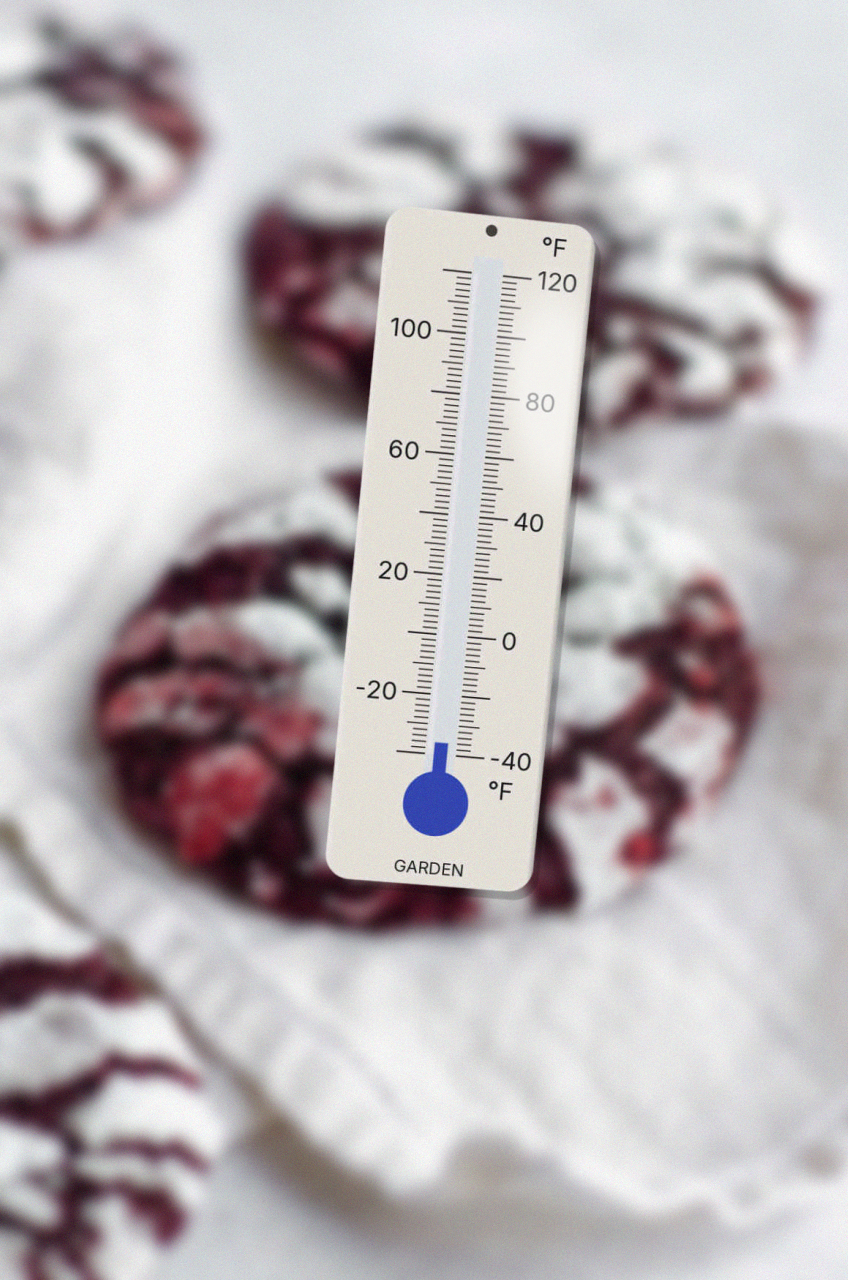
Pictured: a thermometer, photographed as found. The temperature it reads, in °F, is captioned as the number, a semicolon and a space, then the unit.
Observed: -36; °F
